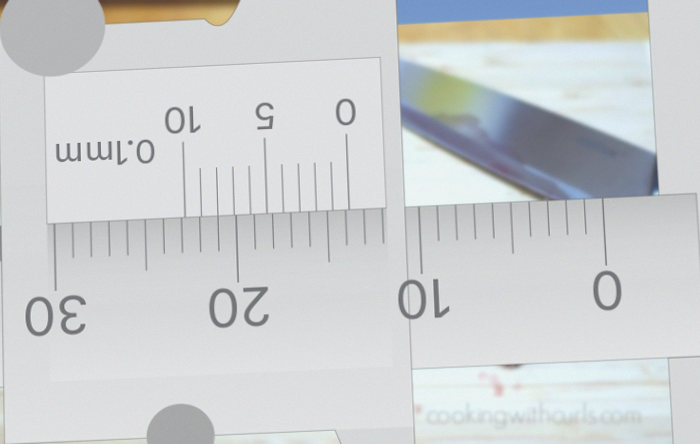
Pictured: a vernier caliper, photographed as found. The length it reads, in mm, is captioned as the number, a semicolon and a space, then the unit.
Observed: 13.8; mm
